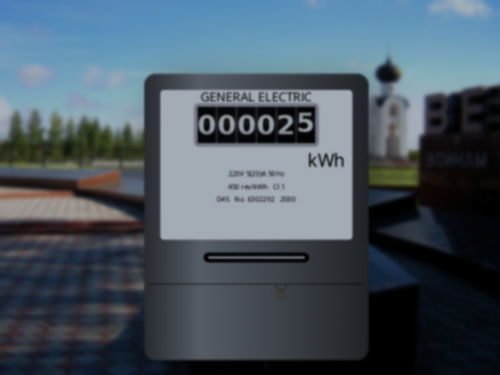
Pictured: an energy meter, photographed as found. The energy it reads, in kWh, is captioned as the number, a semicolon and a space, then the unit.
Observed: 25; kWh
